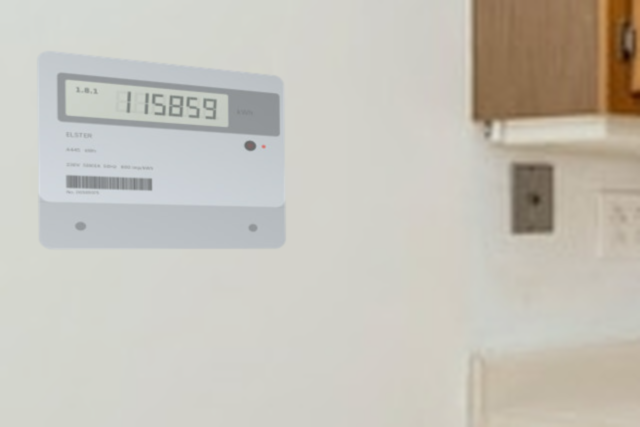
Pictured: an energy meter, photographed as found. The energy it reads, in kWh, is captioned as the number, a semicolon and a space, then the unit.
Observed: 115859; kWh
